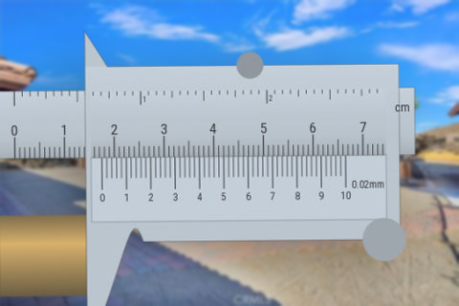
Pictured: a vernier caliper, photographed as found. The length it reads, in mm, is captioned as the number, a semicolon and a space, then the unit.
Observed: 17.5; mm
